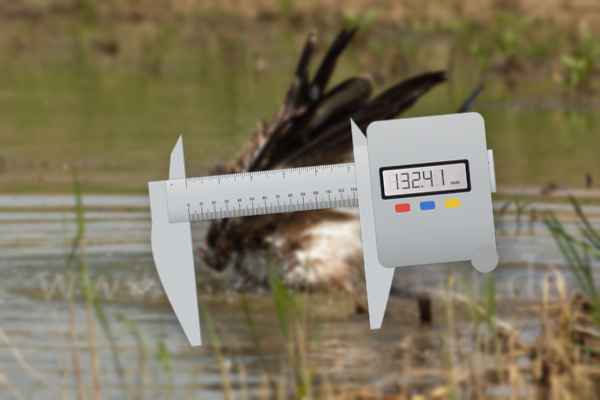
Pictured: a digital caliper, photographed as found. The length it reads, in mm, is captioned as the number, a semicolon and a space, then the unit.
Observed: 132.41; mm
